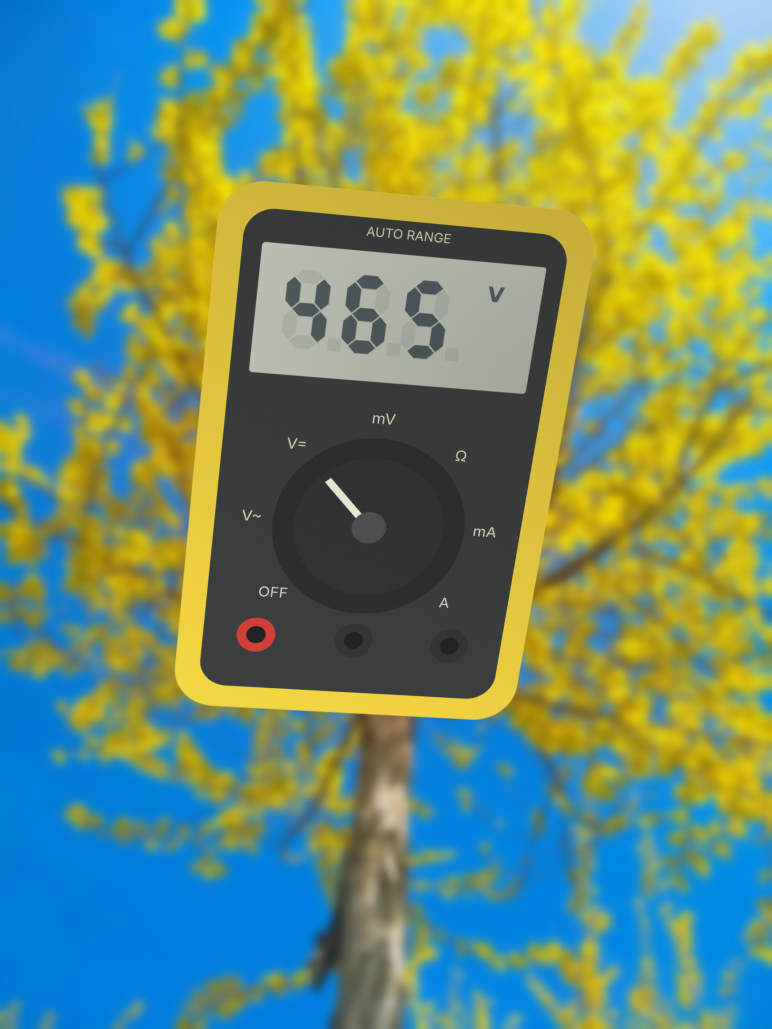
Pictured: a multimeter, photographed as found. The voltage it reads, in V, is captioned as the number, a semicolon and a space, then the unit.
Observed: 465; V
